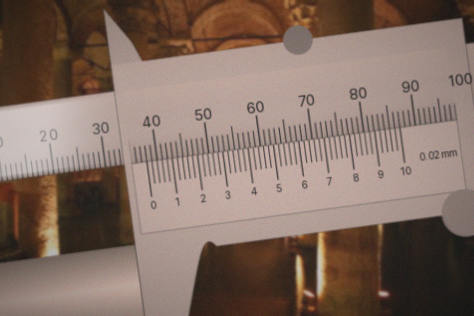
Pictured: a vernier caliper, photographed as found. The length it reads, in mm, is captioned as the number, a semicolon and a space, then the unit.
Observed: 38.0; mm
